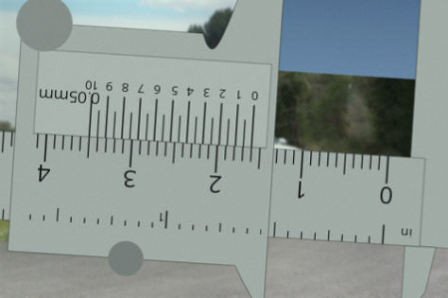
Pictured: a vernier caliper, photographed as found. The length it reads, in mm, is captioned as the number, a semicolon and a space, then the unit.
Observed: 16.0; mm
